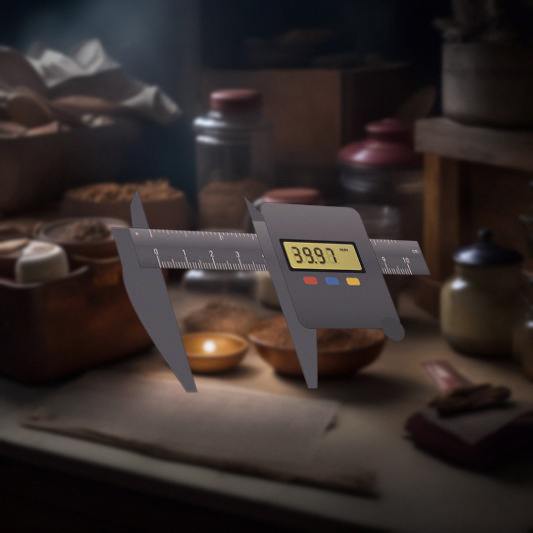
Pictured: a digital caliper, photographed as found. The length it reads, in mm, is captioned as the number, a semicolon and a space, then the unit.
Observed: 39.97; mm
